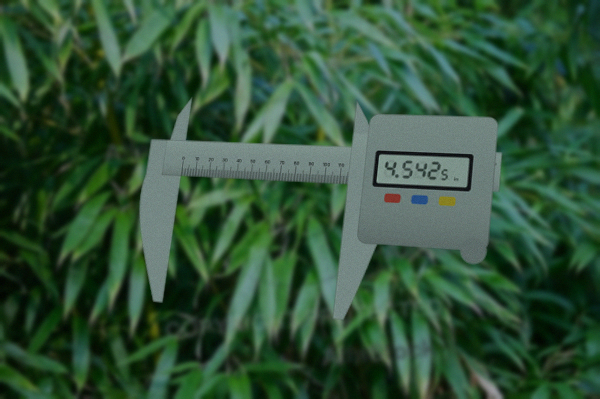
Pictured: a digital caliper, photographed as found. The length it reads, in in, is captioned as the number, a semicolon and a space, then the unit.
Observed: 4.5425; in
